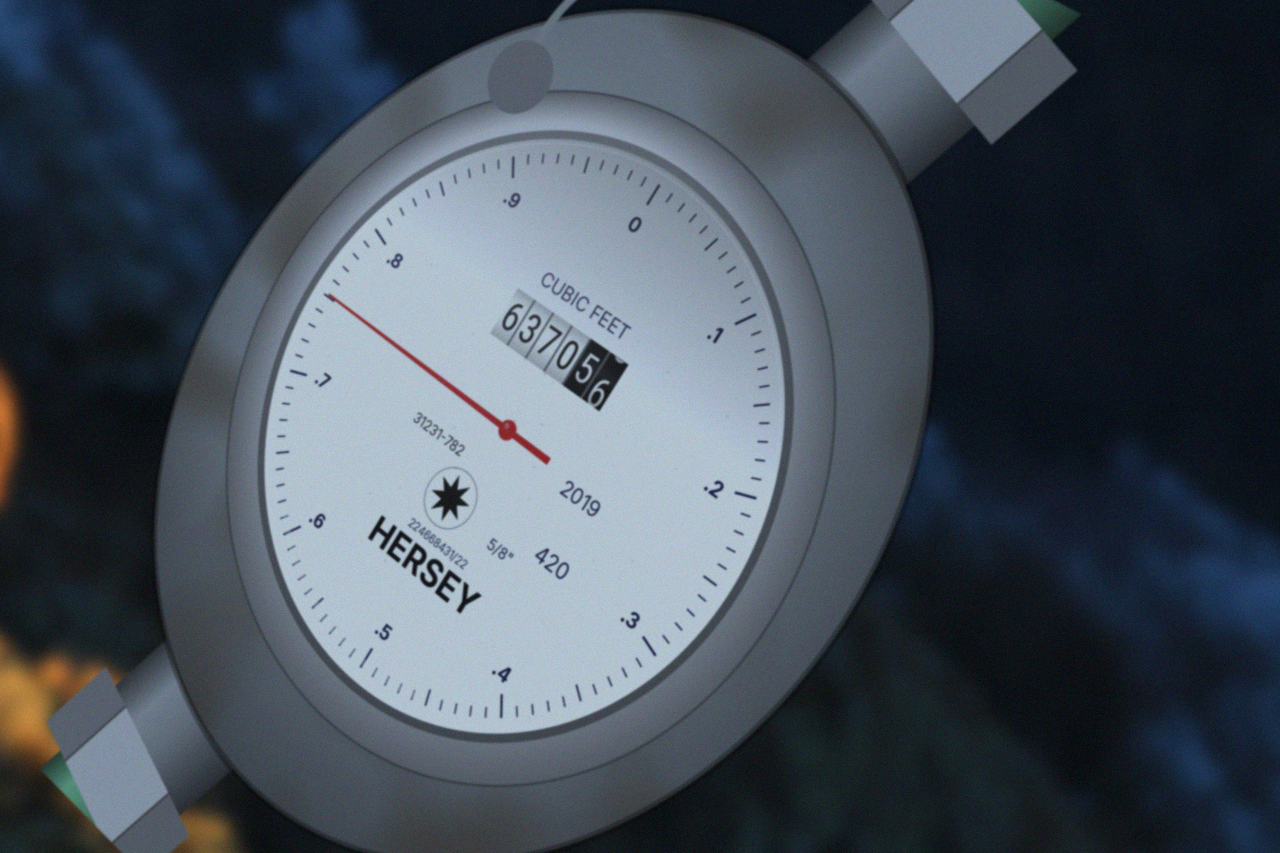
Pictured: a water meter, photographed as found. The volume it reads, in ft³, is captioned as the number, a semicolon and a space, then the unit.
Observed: 637055.75; ft³
